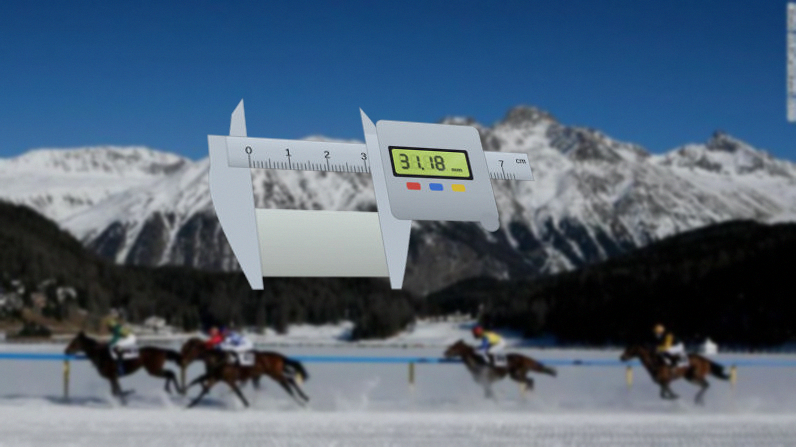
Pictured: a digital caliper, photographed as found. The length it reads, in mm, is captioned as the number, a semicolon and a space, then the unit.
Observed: 31.18; mm
